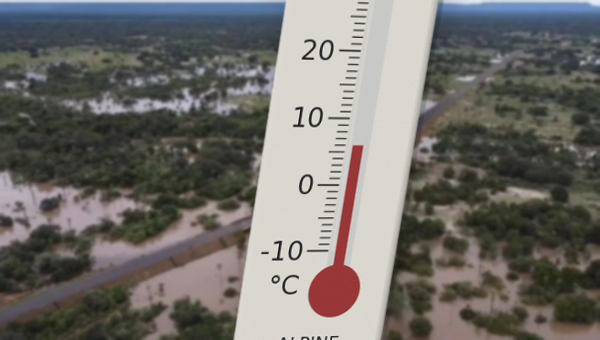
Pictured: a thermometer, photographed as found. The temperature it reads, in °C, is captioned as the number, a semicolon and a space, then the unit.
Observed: 6; °C
